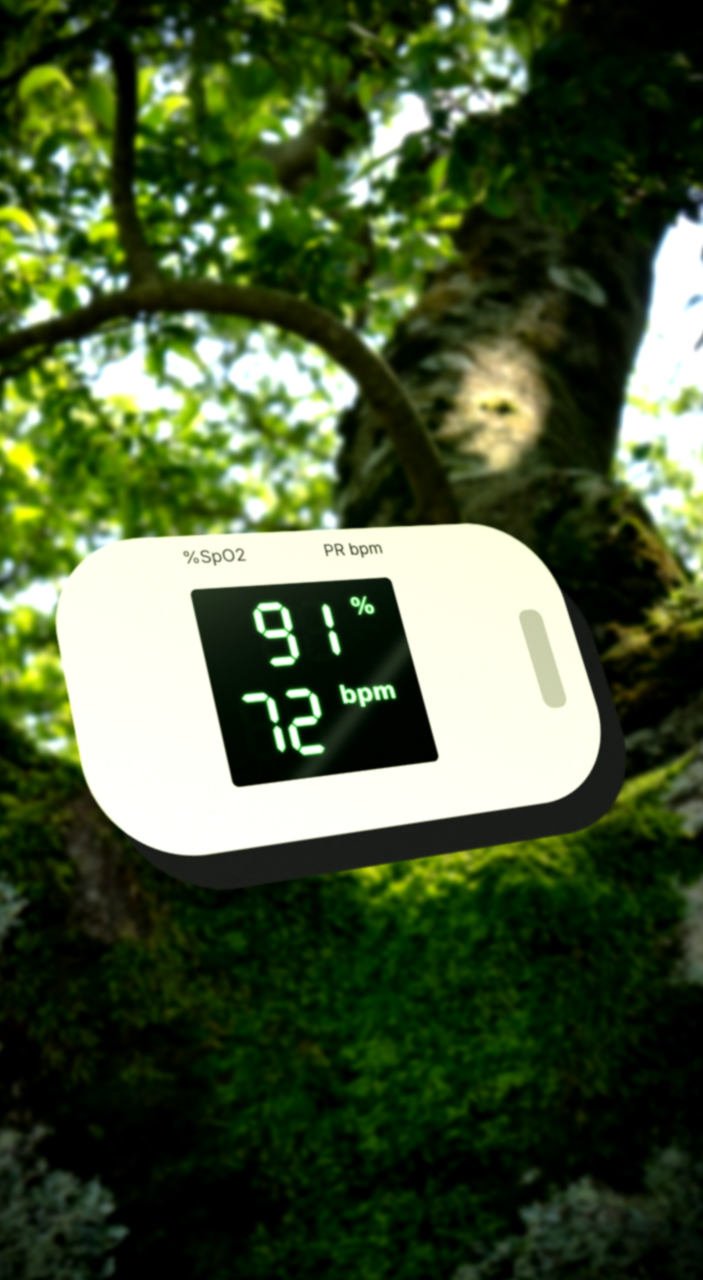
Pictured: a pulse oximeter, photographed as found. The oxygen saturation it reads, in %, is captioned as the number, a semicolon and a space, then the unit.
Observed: 91; %
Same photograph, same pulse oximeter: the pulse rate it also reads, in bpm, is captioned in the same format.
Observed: 72; bpm
